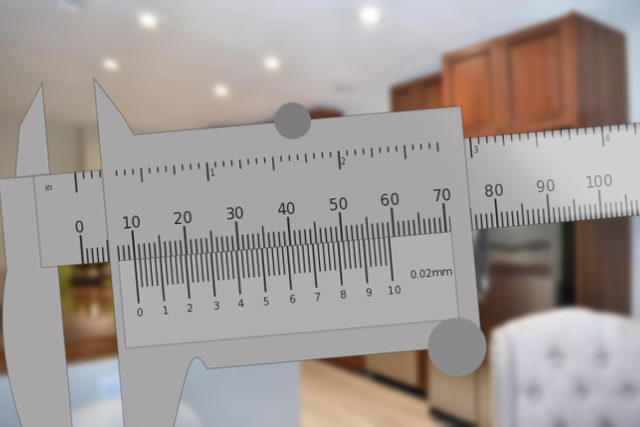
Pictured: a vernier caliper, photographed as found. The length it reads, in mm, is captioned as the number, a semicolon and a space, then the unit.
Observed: 10.0; mm
